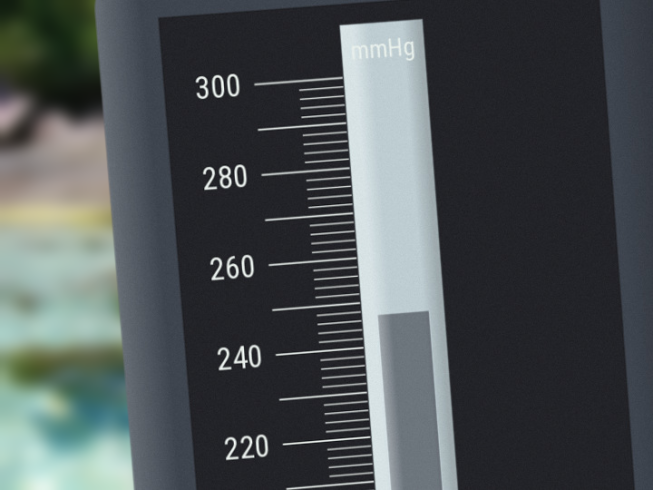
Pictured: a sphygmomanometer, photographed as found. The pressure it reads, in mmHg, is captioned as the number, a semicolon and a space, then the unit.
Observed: 247; mmHg
